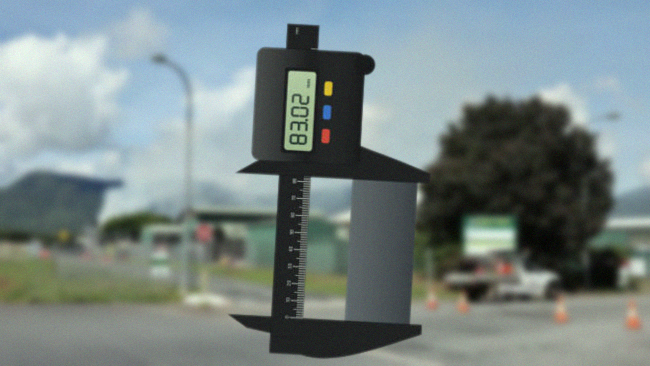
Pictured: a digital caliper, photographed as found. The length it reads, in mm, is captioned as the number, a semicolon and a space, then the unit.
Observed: 83.02; mm
